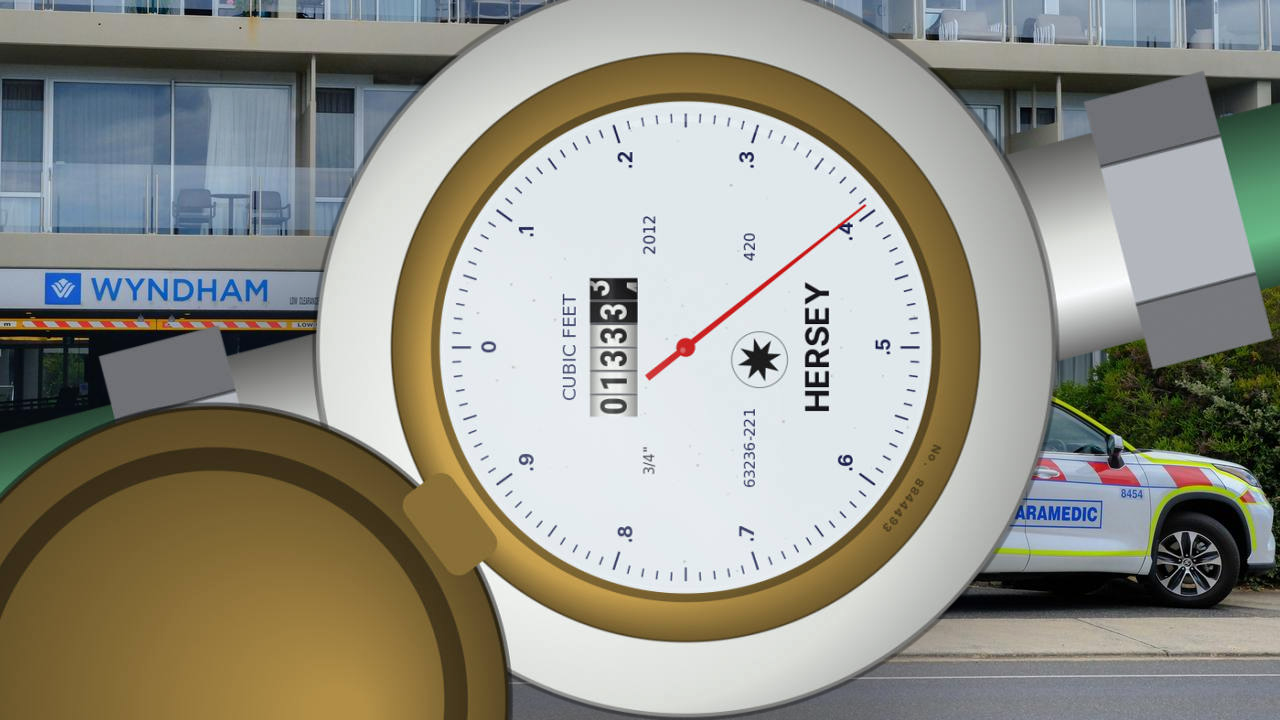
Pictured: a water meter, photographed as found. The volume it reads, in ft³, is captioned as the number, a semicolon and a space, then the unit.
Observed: 13333.39; ft³
